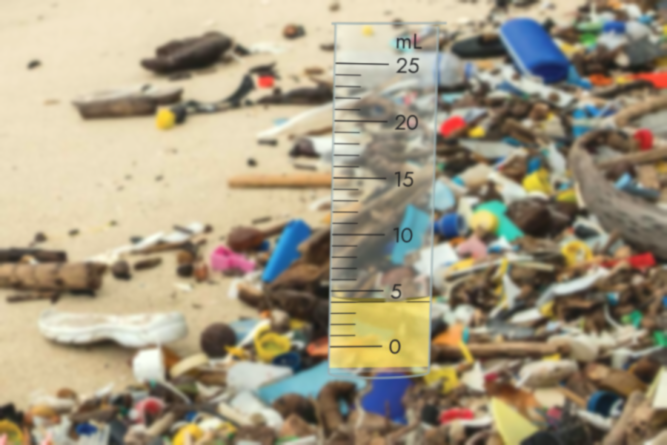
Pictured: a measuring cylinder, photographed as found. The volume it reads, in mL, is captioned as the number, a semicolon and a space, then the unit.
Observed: 4; mL
